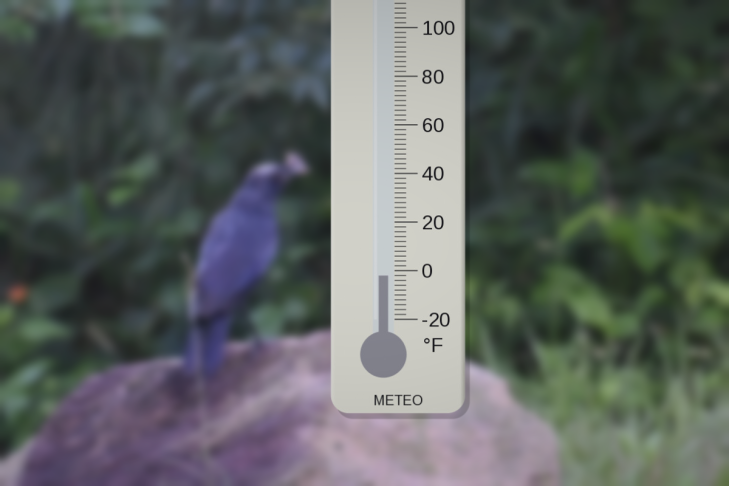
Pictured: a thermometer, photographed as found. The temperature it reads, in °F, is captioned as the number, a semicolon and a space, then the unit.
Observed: -2; °F
